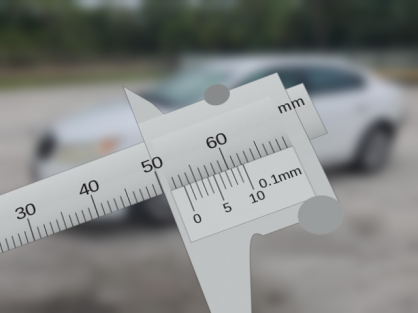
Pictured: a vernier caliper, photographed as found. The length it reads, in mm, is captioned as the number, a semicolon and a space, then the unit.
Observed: 53.2; mm
